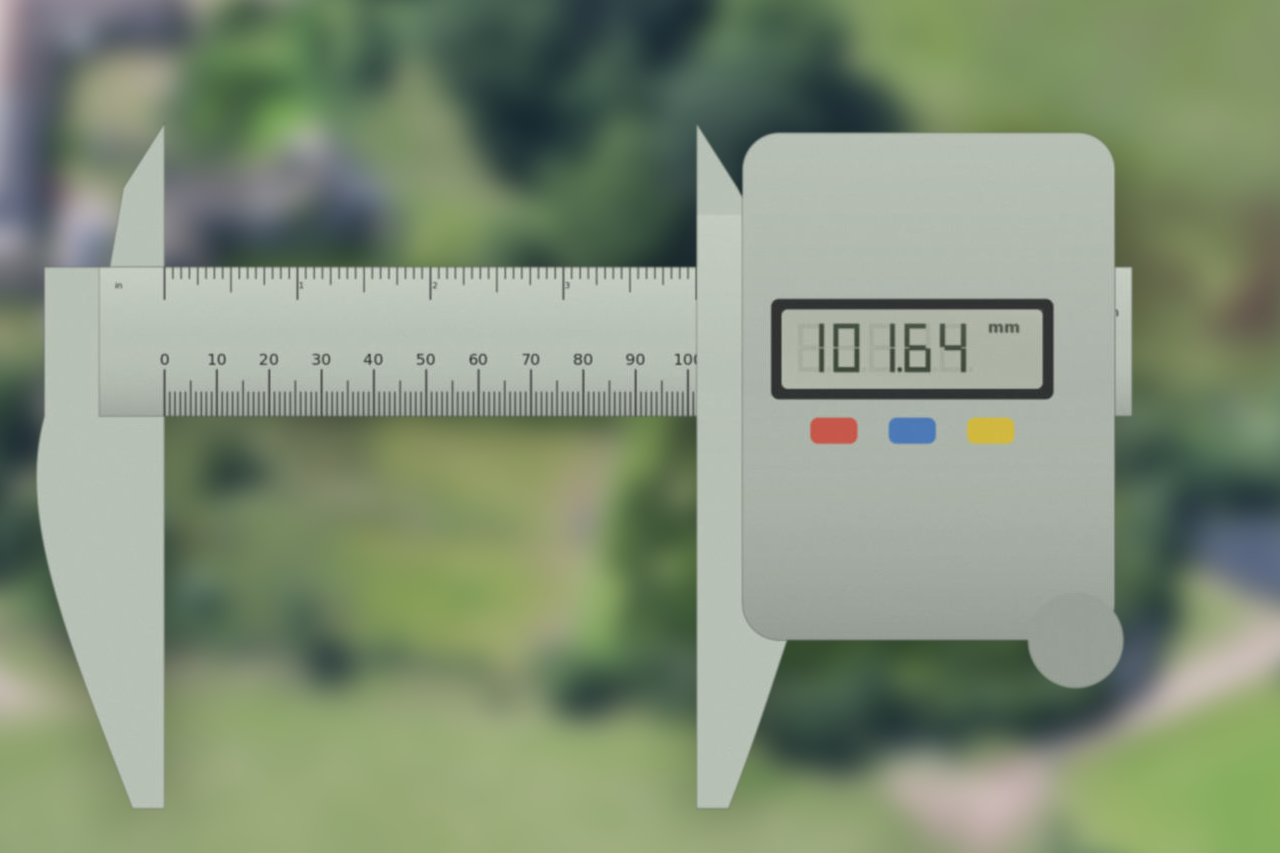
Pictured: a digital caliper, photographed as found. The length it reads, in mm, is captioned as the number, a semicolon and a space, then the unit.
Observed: 101.64; mm
